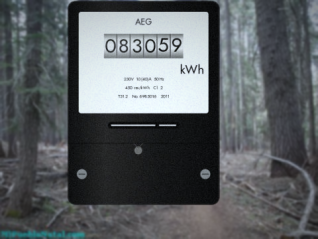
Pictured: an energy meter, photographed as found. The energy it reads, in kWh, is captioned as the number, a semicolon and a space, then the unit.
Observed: 83059; kWh
